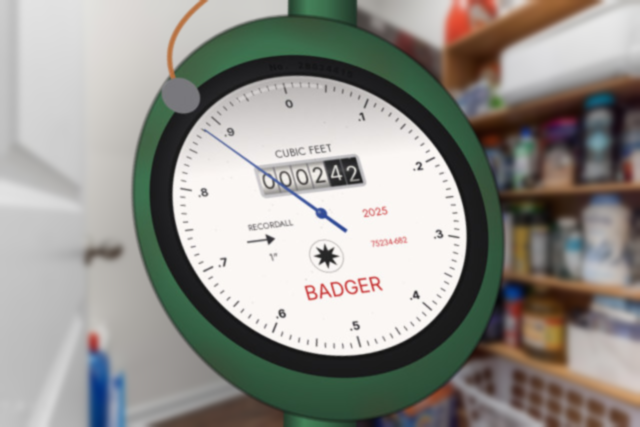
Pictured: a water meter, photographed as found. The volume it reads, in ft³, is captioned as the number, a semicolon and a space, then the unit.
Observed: 241.88; ft³
